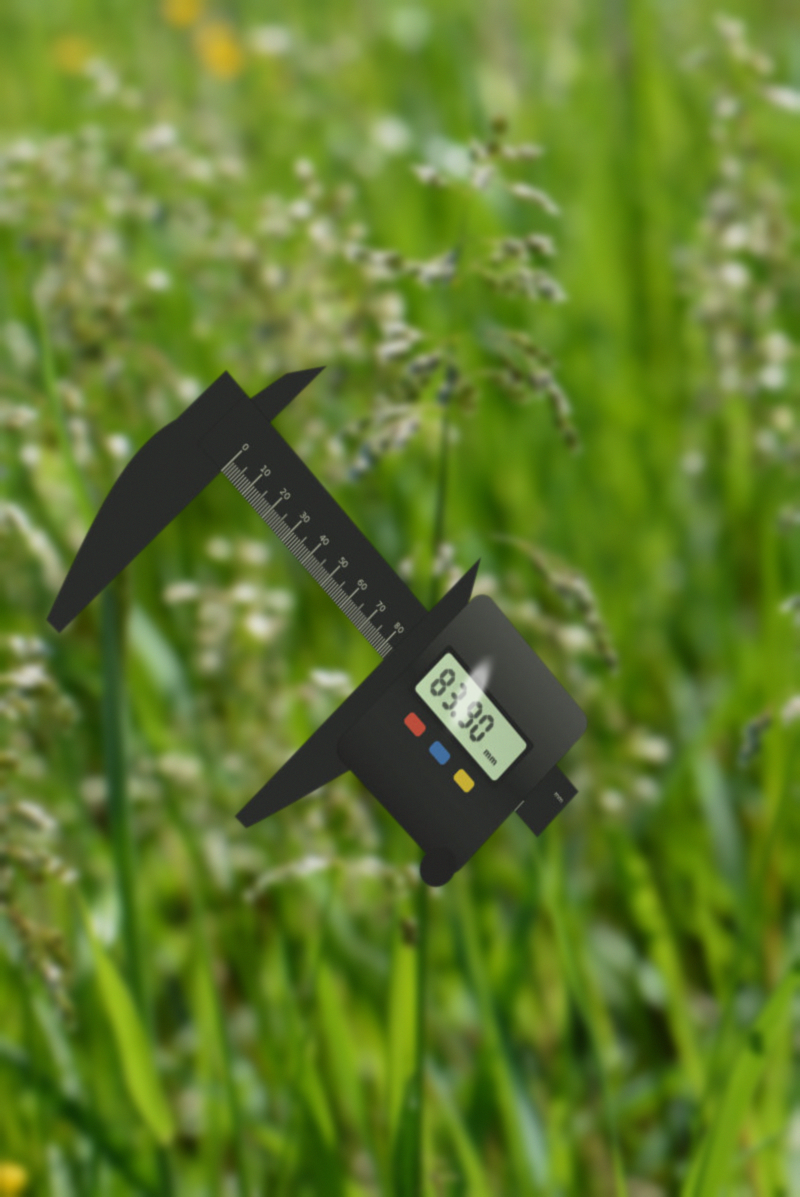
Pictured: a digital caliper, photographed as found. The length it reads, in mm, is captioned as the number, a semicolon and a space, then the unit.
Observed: 83.90; mm
